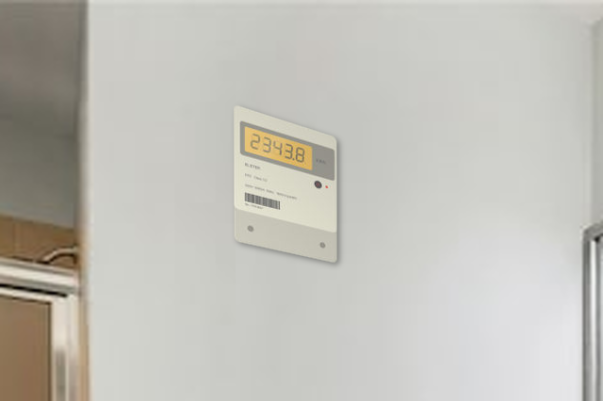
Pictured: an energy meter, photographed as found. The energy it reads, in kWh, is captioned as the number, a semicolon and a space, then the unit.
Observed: 2343.8; kWh
